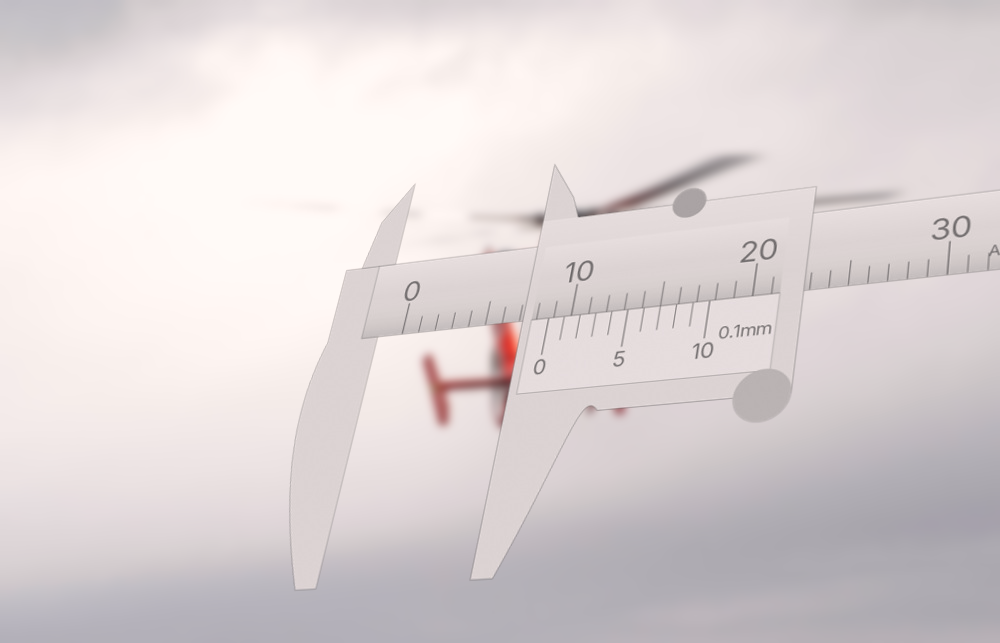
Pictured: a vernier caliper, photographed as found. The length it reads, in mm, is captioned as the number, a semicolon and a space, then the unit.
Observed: 8.7; mm
